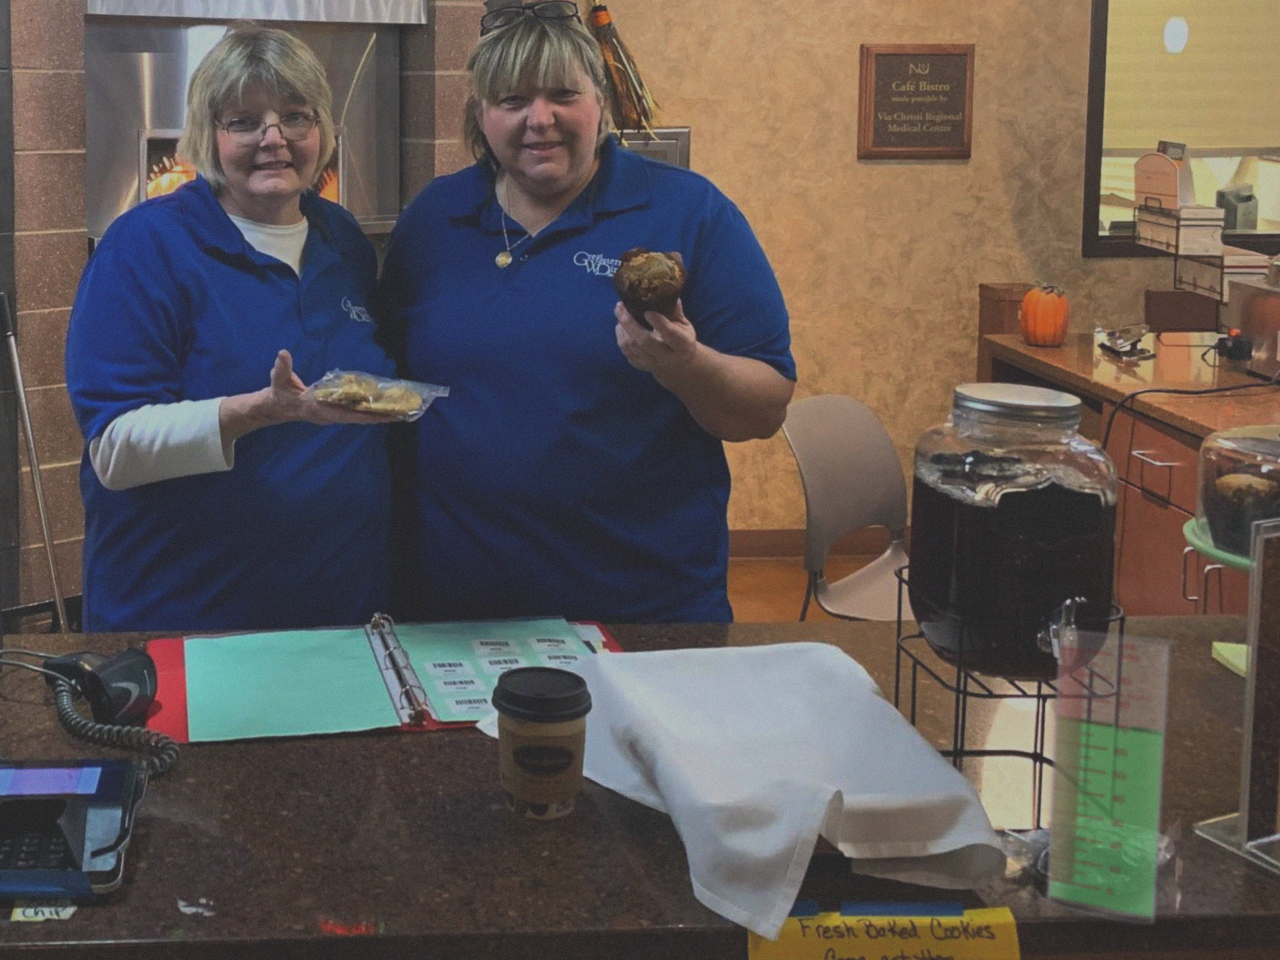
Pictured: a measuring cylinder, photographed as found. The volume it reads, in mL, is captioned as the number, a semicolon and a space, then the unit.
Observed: 70; mL
